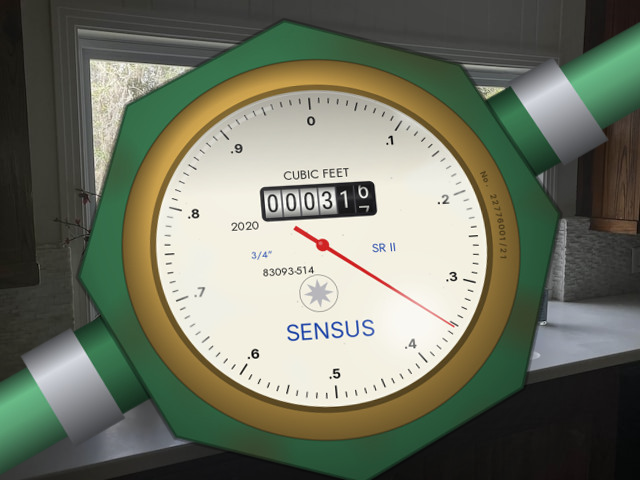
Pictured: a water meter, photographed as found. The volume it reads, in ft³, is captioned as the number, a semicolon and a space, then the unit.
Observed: 316.35; ft³
